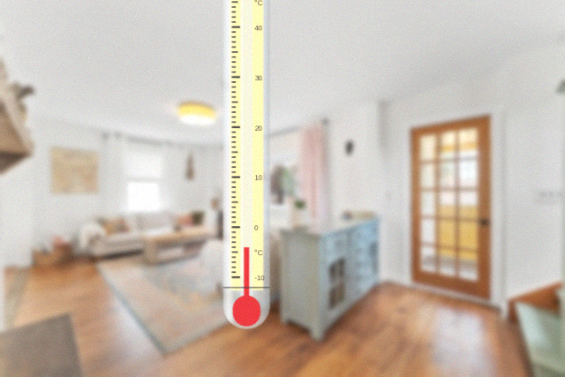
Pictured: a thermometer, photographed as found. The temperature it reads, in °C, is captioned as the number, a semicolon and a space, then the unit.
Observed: -4; °C
